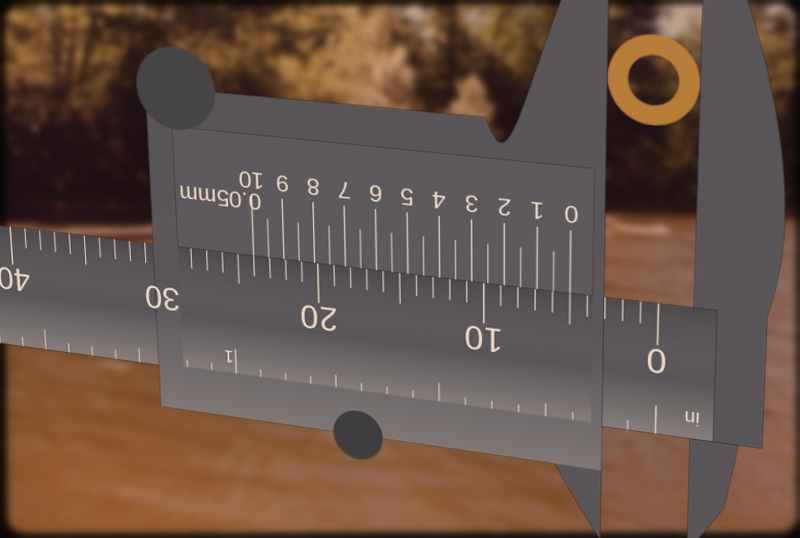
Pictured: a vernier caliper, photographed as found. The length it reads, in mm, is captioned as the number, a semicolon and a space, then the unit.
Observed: 5.0; mm
